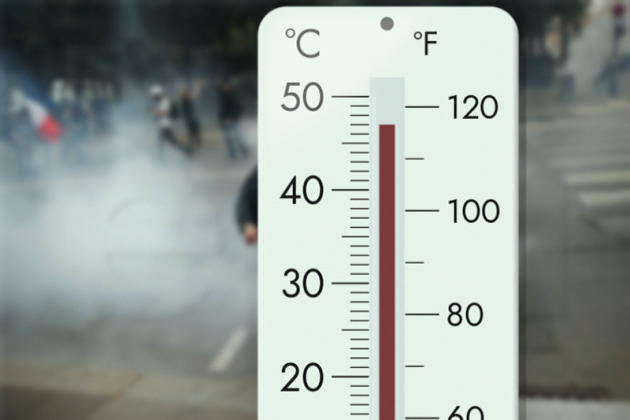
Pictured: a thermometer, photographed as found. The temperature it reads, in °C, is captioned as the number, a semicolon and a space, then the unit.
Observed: 47; °C
